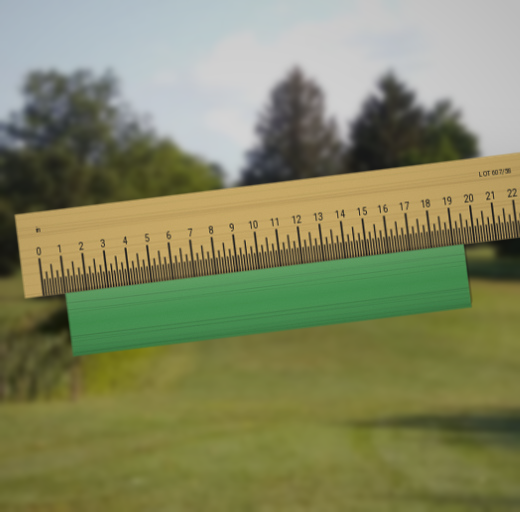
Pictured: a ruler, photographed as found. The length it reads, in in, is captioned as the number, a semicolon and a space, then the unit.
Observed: 18.5; in
